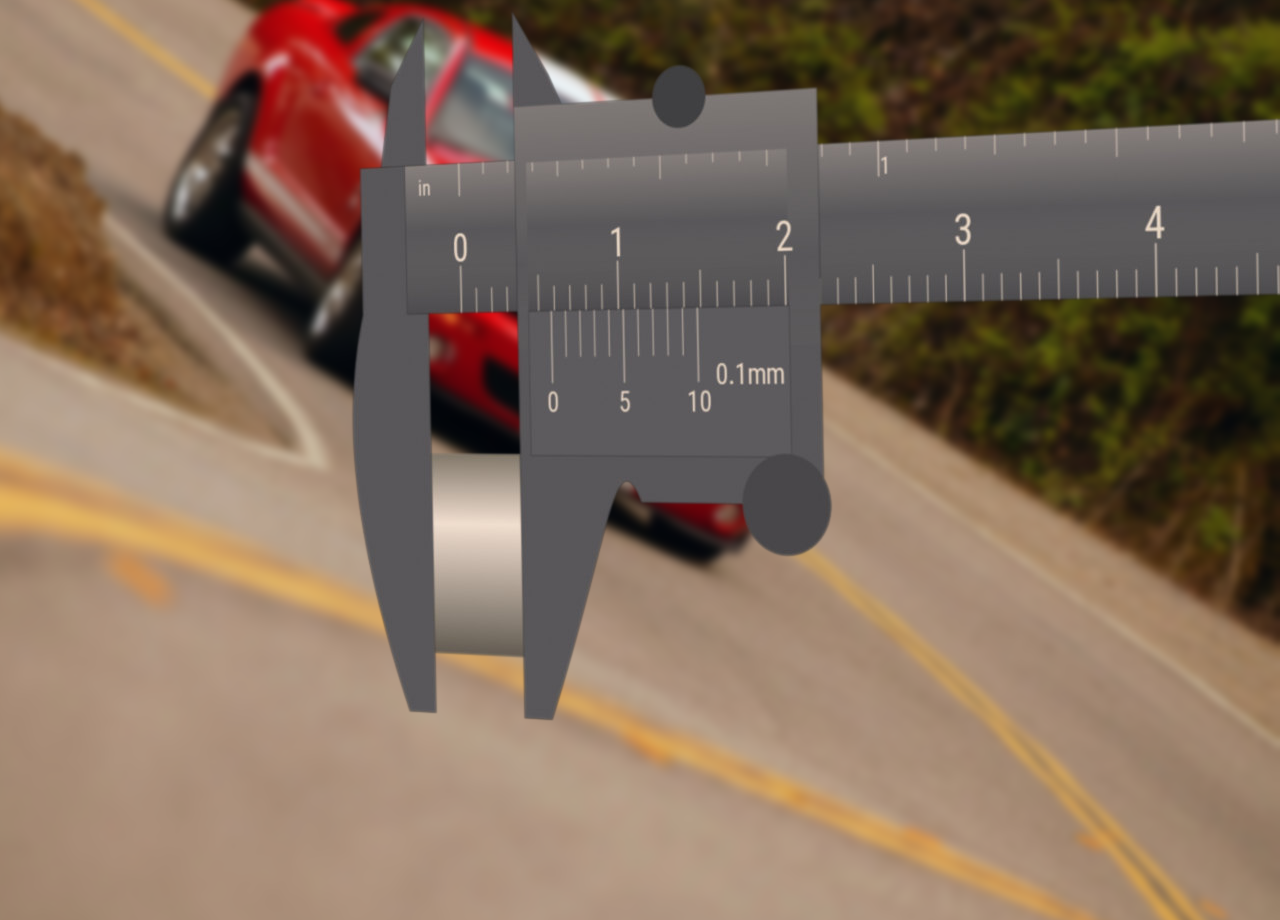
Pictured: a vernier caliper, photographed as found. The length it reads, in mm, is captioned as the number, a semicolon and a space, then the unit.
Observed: 5.8; mm
